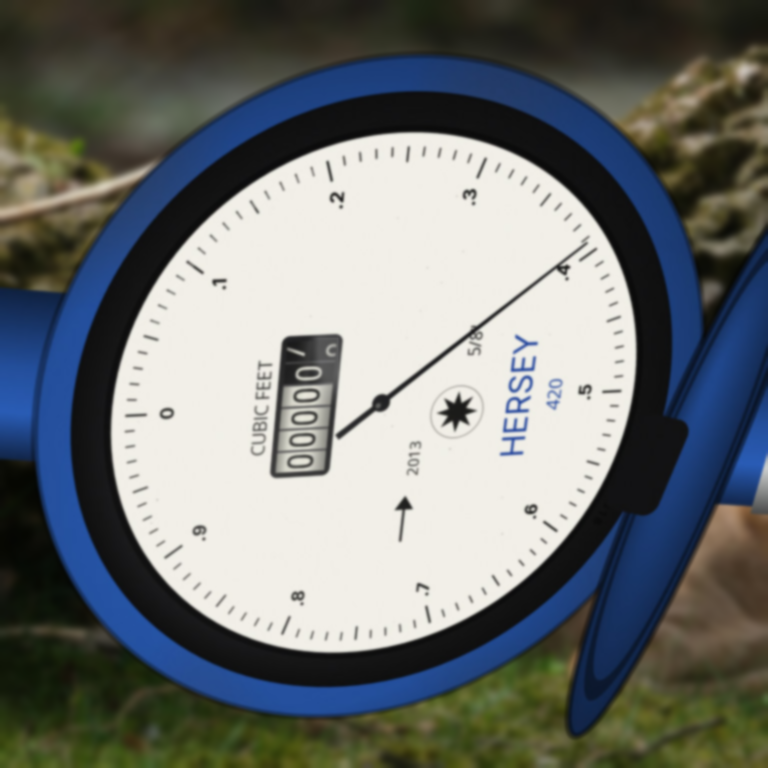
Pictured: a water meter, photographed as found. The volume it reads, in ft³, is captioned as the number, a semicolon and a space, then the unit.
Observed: 7.39; ft³
